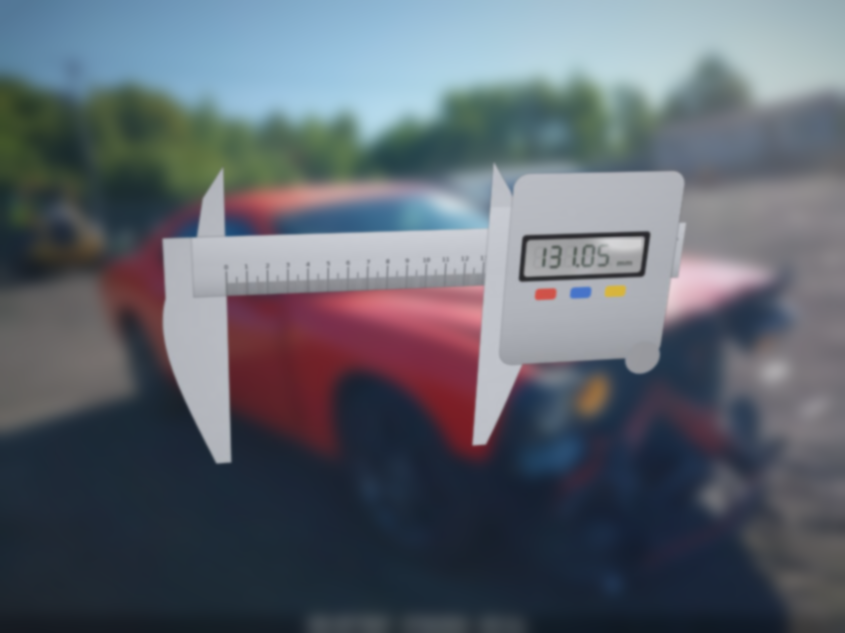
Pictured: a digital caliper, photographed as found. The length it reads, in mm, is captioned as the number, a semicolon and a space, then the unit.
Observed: 131.05; mm
